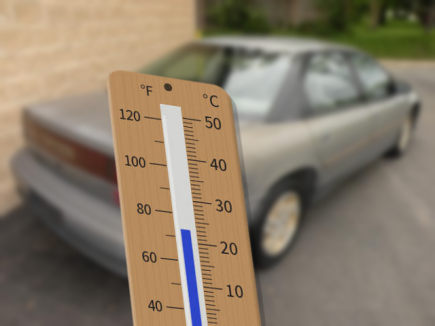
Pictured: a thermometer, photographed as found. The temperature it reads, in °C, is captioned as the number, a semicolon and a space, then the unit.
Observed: 23; °C
